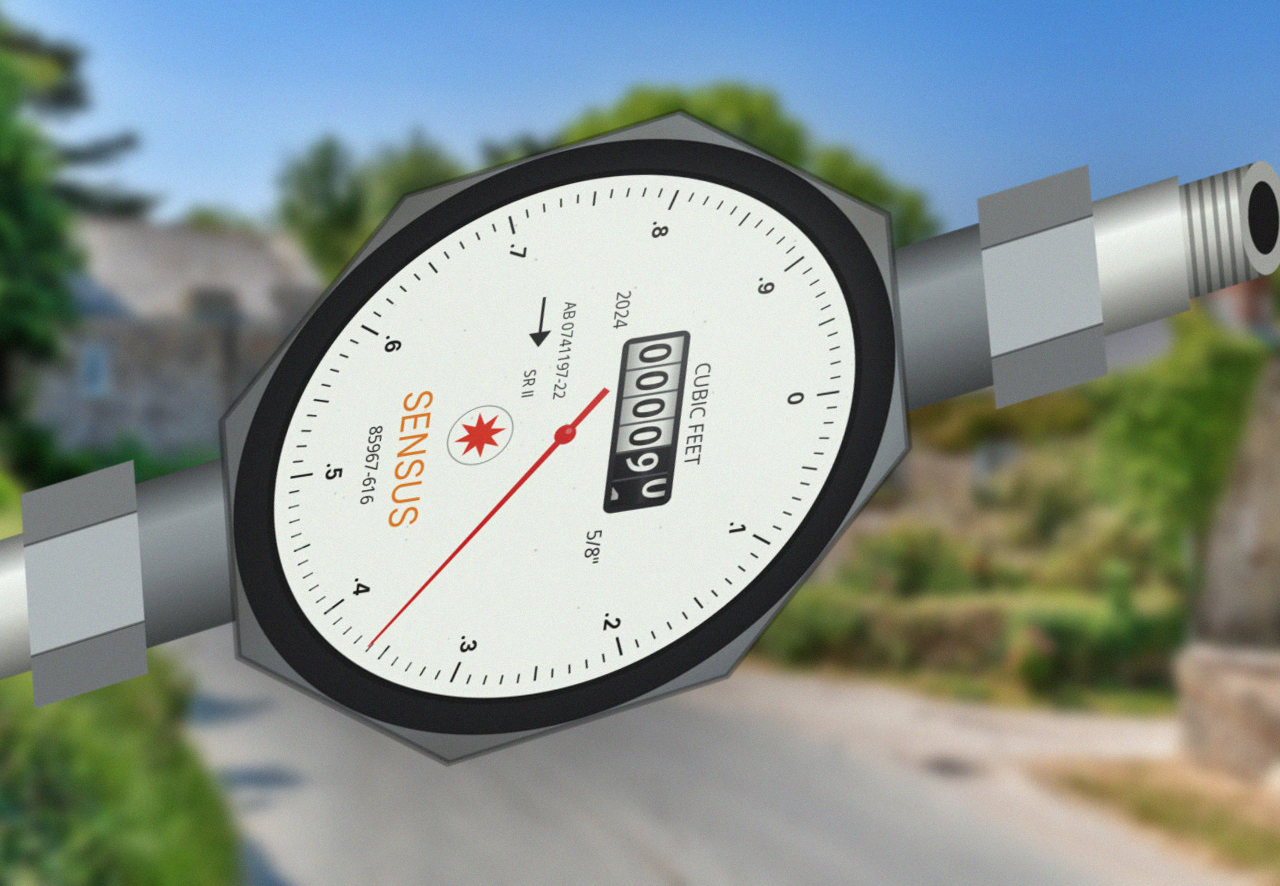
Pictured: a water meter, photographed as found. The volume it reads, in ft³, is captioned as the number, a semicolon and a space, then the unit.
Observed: 90.36; ft³
